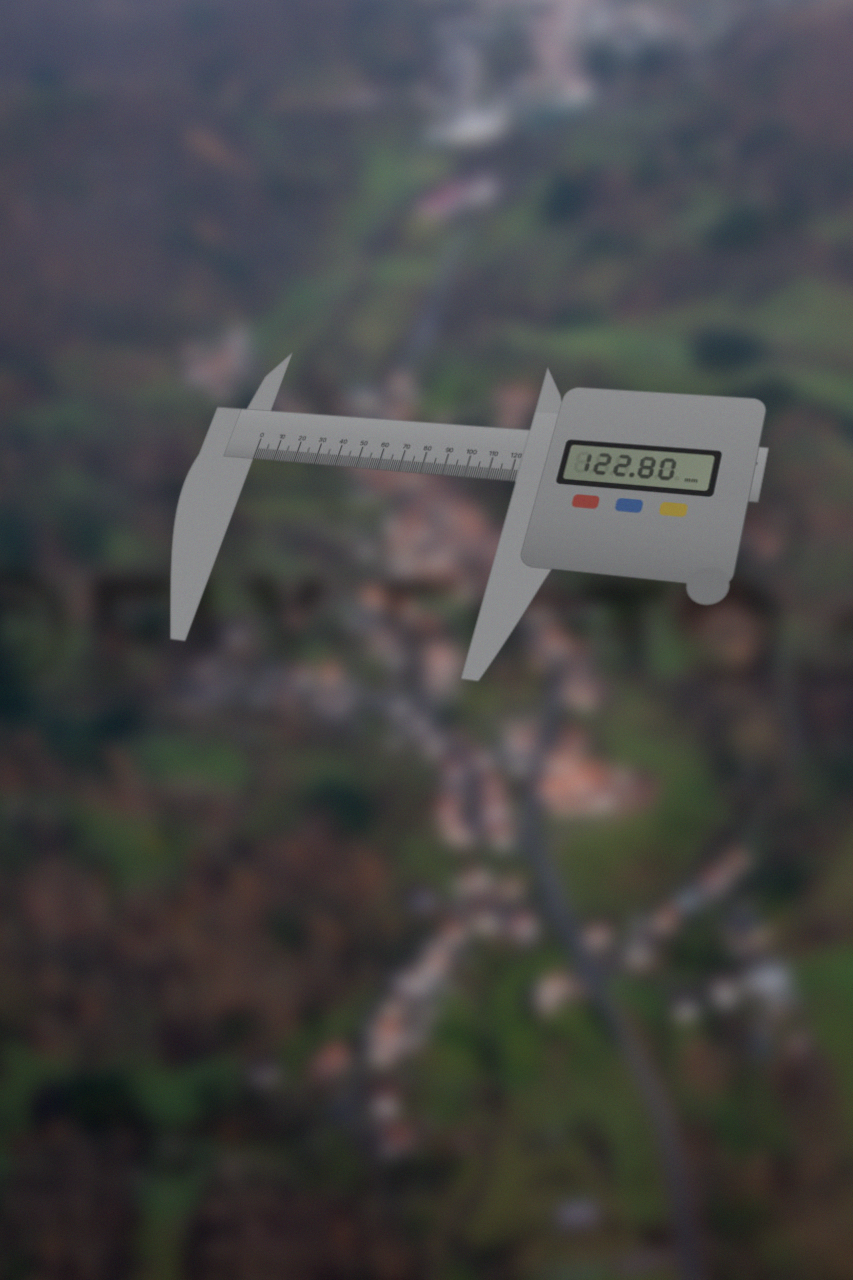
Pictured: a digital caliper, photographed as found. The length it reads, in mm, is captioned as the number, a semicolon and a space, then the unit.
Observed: 122.80; mm
